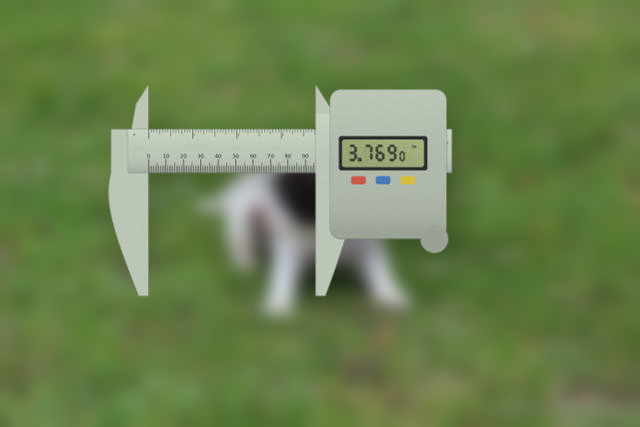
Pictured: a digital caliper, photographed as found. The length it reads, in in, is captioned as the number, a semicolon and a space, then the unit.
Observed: 3.7690; in
